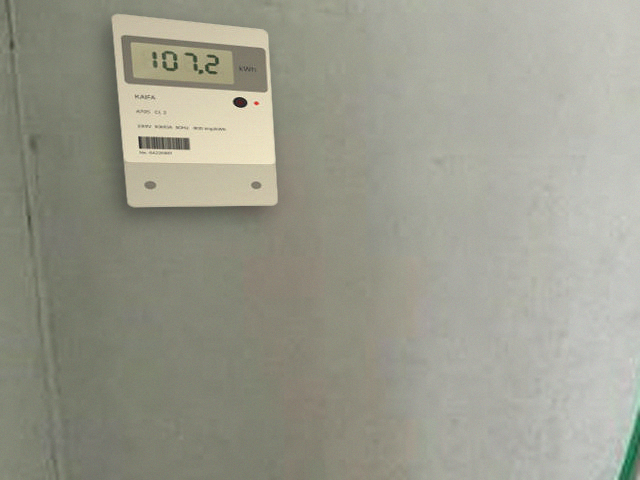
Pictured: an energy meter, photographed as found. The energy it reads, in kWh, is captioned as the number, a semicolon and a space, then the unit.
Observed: 107.2; kWh
